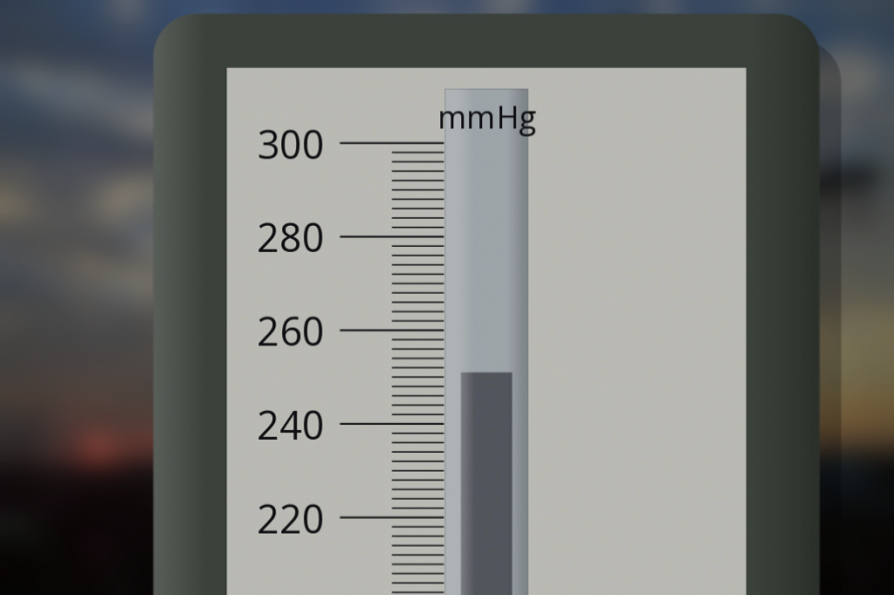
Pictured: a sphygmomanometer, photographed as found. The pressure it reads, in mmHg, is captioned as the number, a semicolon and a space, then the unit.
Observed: 251; mmHg
